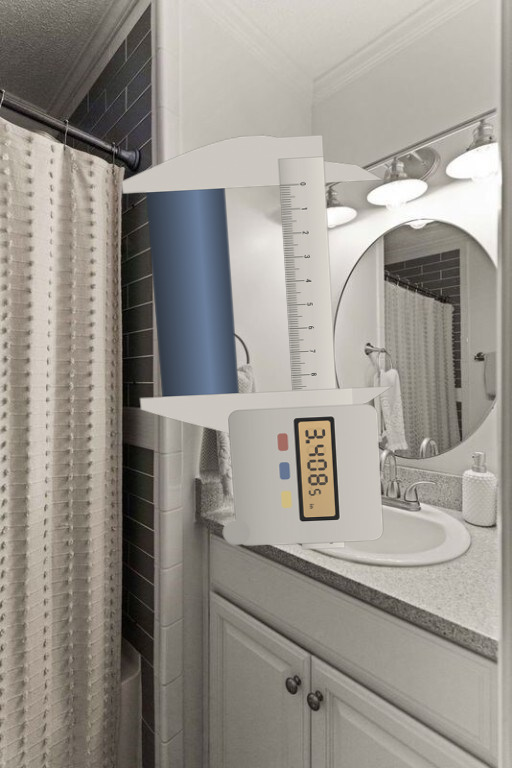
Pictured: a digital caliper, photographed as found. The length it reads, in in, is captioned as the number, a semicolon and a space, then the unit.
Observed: 3.4085; in
